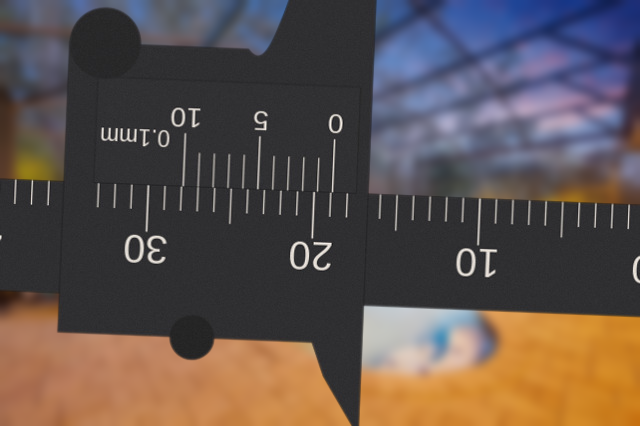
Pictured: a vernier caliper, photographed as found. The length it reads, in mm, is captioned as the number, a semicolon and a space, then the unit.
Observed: 18.9; mm
